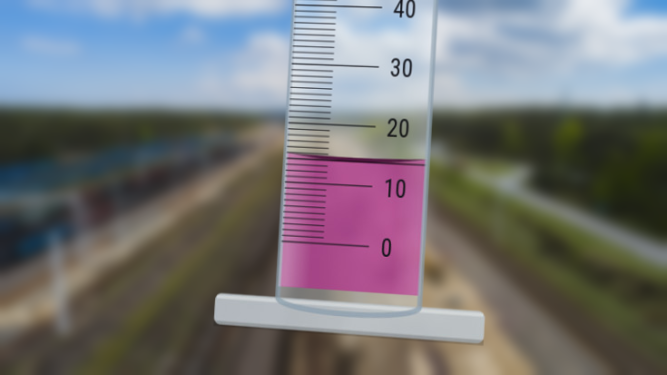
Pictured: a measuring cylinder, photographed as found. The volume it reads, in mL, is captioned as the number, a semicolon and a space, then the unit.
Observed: 14; mL
